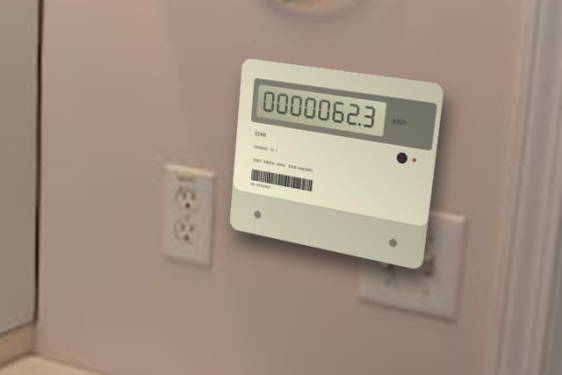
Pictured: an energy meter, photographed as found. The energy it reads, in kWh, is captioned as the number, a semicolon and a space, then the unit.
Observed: 62.3; kWh
